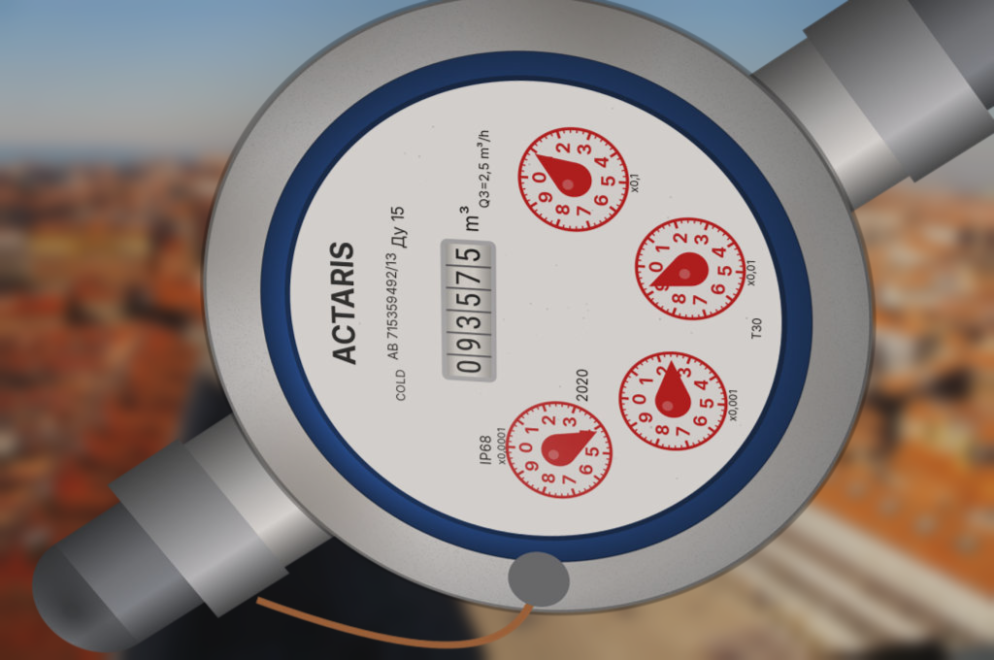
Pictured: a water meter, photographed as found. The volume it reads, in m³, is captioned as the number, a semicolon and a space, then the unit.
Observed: 93575.0924; m³
